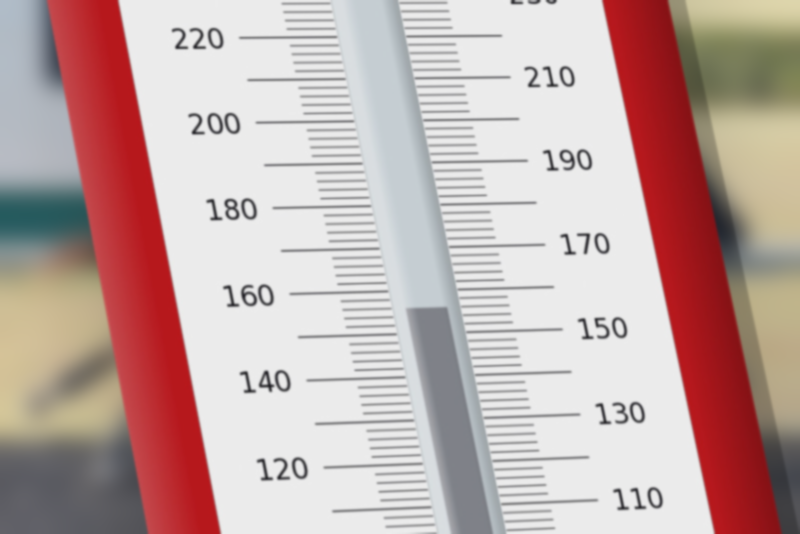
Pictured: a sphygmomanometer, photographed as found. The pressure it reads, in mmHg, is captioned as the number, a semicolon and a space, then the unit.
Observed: 156; mmHg
